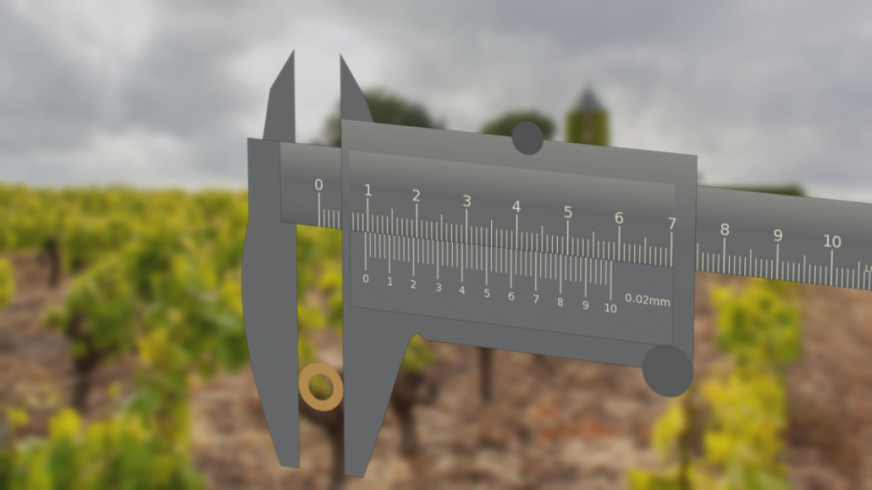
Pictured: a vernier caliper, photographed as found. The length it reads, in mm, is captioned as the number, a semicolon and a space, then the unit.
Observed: 9.5; mm
